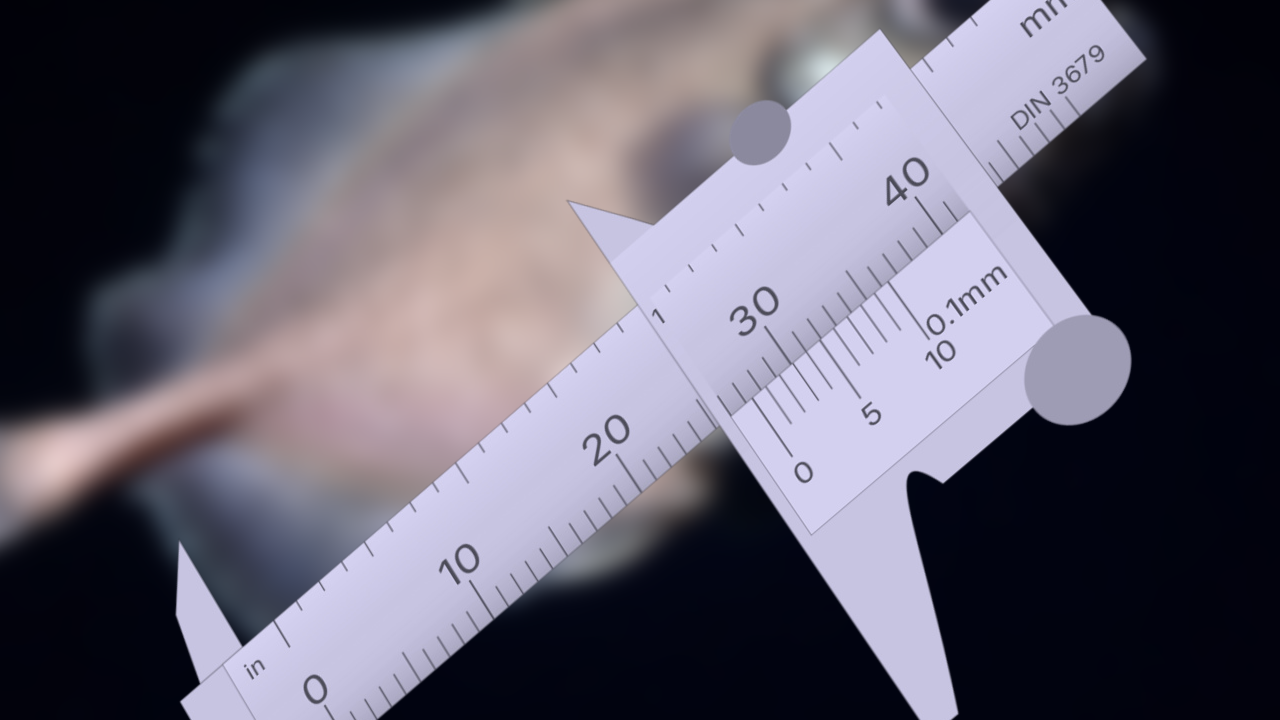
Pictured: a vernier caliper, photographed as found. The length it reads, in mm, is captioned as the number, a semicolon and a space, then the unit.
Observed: 27.4; mm
